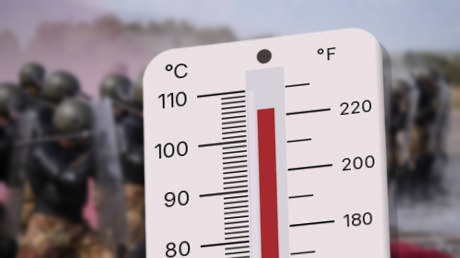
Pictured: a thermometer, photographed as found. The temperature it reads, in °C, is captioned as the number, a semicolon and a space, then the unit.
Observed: 106; °C
